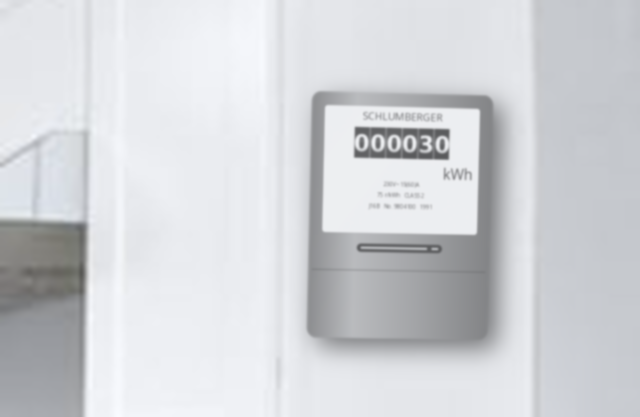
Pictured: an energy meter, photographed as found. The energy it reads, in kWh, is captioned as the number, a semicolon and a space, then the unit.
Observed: 30; kWh
